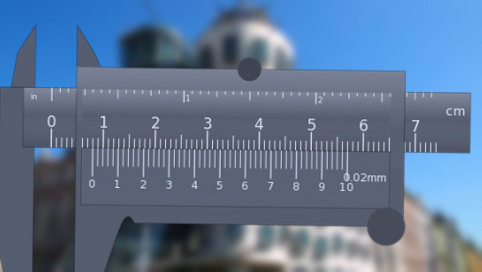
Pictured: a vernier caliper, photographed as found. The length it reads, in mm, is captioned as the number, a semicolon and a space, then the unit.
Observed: 8.0; mm
